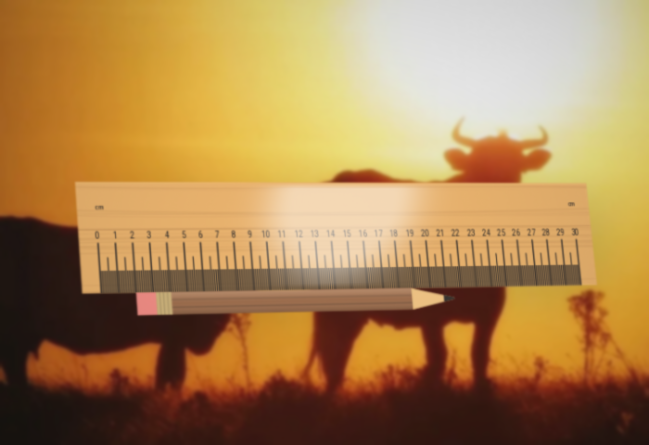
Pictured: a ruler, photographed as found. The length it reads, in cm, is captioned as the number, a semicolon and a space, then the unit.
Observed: 19.5; cm
